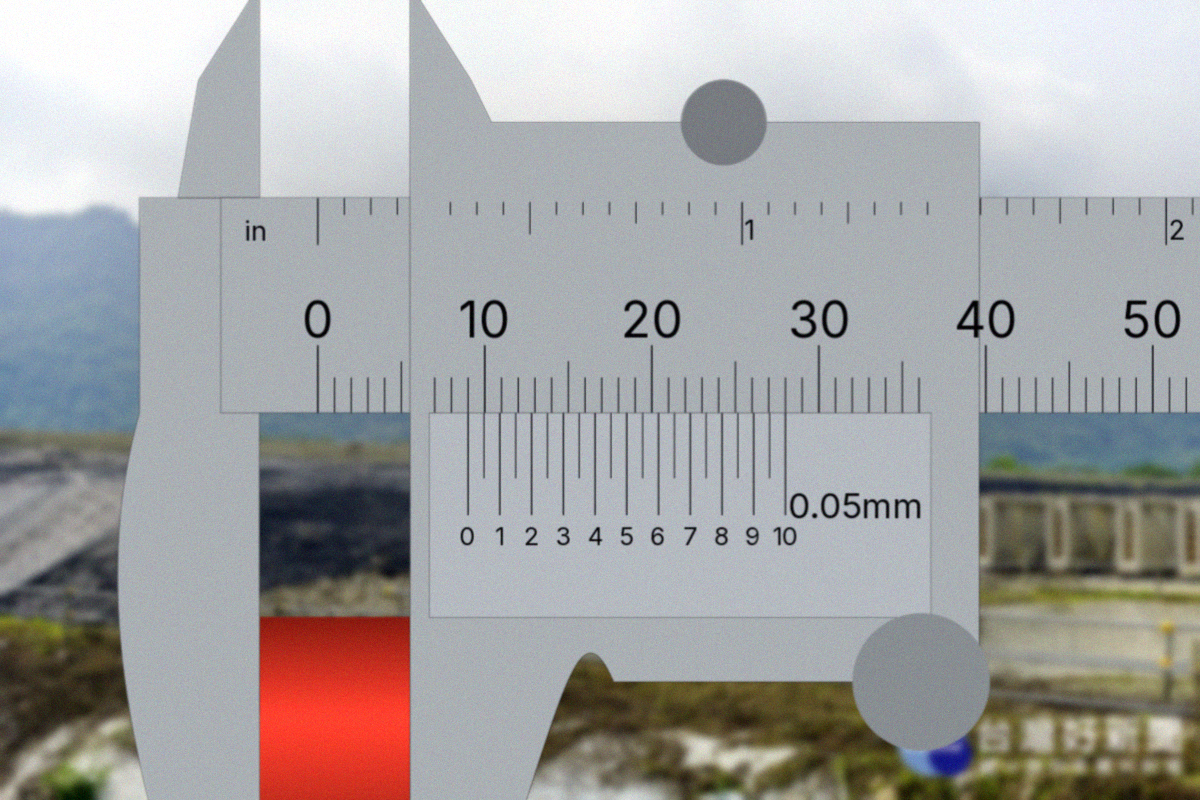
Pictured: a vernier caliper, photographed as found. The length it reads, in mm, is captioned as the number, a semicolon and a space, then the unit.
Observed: 9.0; mm
